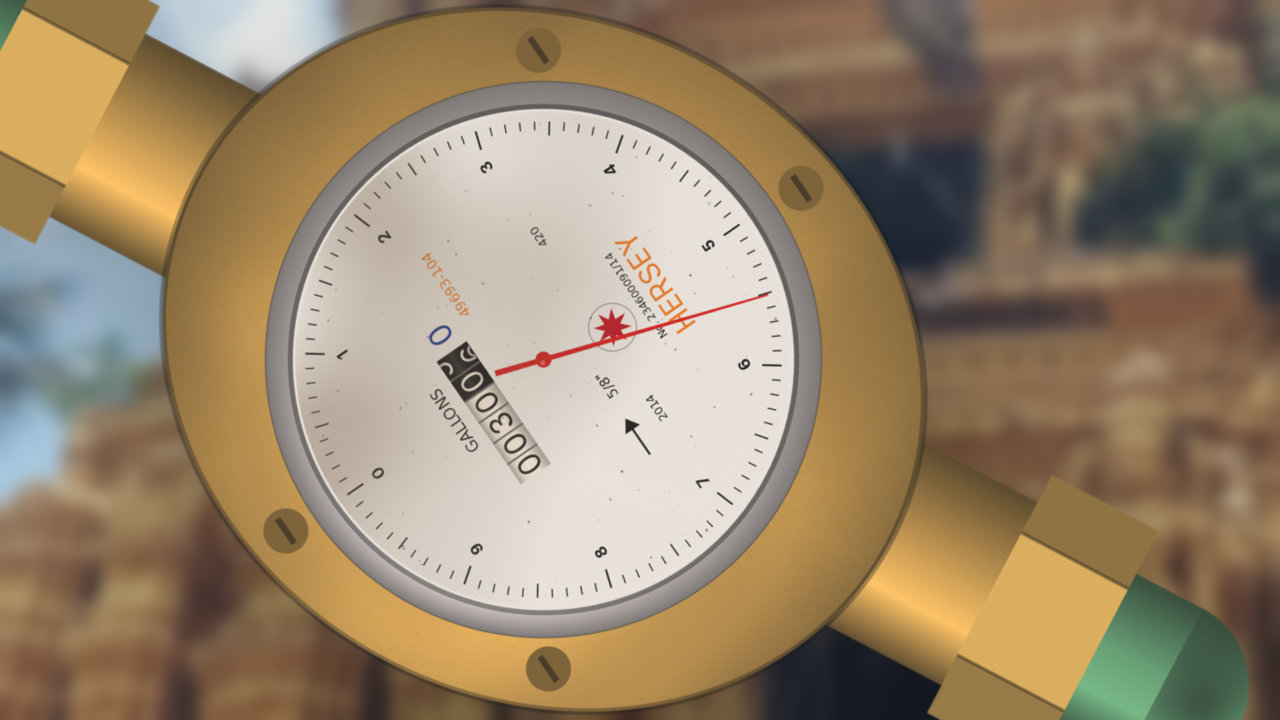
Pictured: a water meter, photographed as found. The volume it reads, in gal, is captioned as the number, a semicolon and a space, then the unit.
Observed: 30055.5; gal
